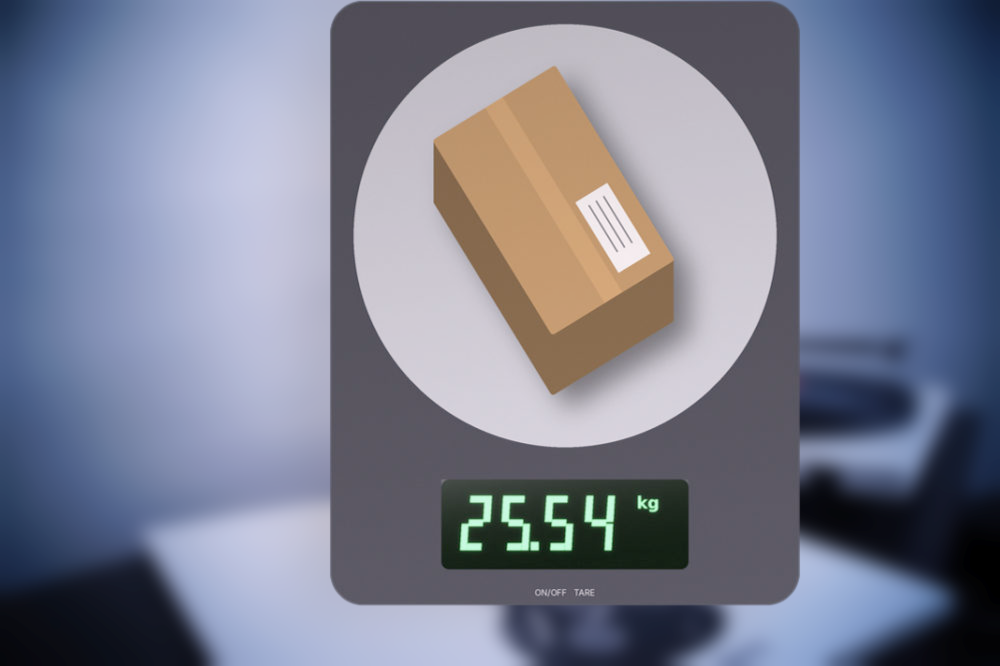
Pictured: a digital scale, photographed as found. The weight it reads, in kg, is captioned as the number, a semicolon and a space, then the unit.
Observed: 25.54; kg
